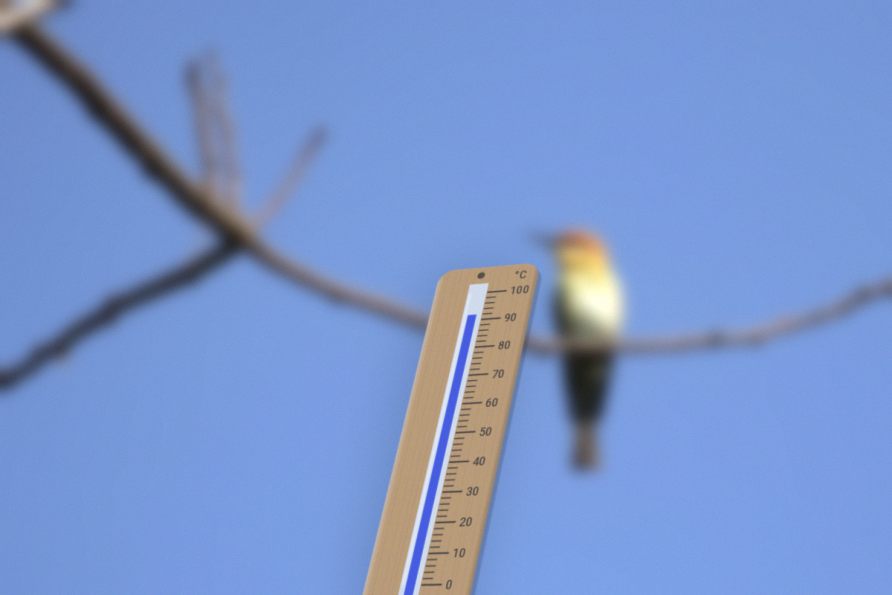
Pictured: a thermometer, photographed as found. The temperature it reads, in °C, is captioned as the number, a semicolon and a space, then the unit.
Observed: 92; °C
